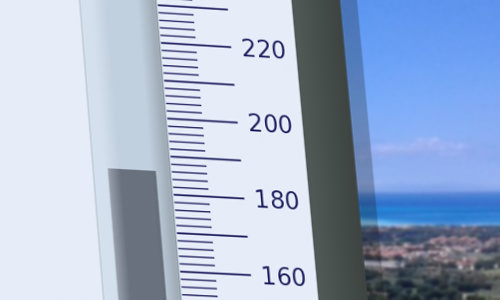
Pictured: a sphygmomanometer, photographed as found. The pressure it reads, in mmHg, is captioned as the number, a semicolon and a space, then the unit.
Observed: 186; mmHg
